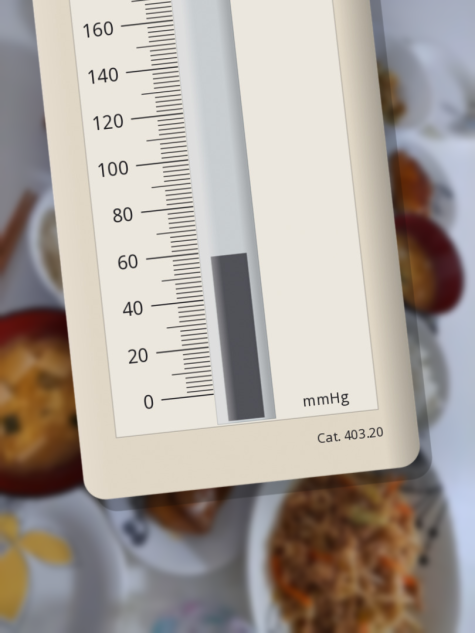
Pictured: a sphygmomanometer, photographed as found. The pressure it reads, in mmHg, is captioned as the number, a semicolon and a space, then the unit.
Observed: 58; mmHg
